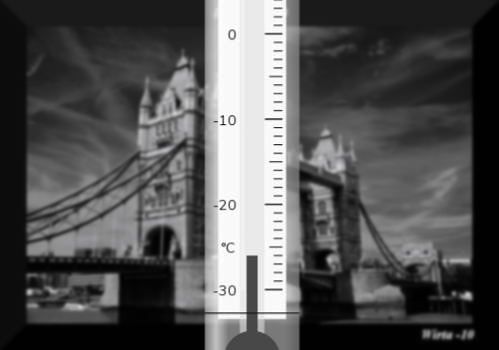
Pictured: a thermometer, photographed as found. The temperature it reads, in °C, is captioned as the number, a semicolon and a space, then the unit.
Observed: -26; °C
